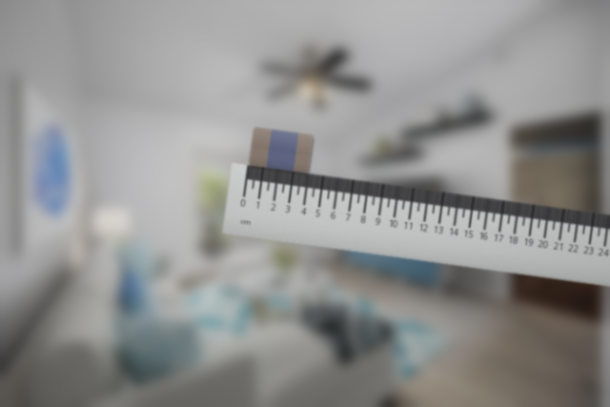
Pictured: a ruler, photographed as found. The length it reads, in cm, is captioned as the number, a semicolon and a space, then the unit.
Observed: 4; cm
